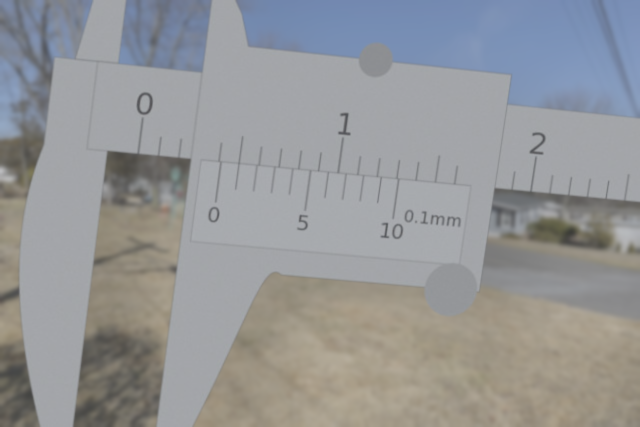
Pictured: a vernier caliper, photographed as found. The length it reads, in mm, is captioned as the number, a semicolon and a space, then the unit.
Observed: 4.1; mm
